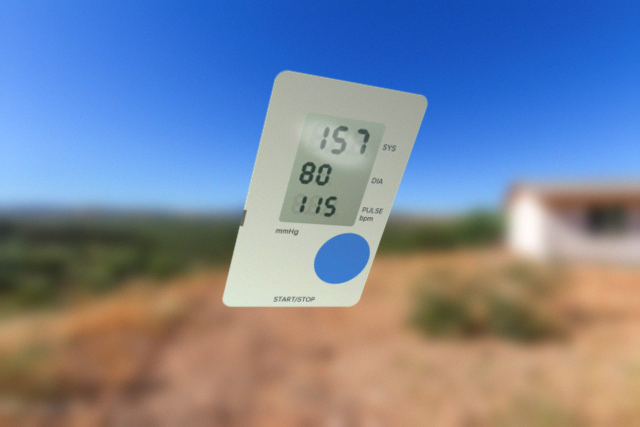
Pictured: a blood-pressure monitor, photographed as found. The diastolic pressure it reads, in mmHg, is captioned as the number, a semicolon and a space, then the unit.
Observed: 80; mmHg
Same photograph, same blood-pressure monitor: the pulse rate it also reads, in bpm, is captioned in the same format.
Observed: 115; bpm
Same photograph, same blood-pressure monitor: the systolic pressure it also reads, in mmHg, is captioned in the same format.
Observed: 157; mmHg
